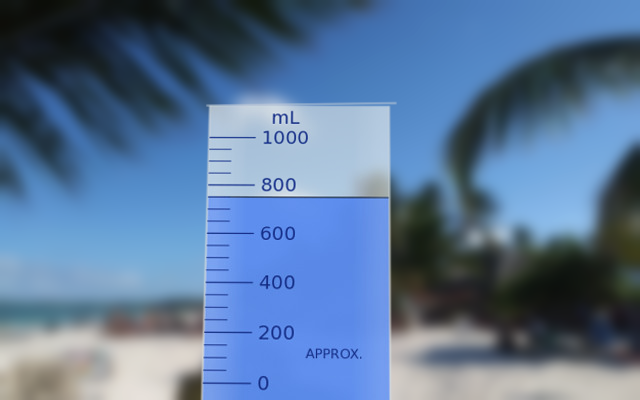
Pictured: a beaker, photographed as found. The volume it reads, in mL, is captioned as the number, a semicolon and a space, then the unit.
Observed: 750; mL
